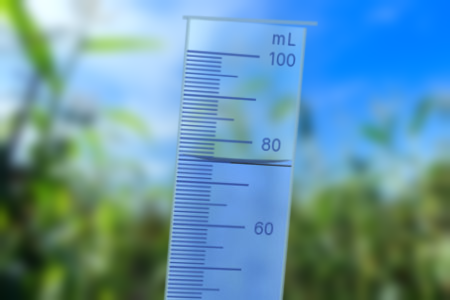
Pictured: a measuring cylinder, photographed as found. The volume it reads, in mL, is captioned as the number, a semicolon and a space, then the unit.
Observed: 75; mL
